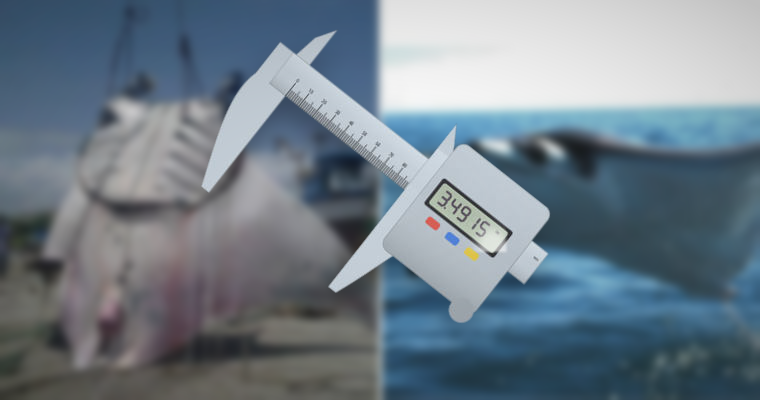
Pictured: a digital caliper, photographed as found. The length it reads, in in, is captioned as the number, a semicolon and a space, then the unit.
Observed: 3.4915; in
